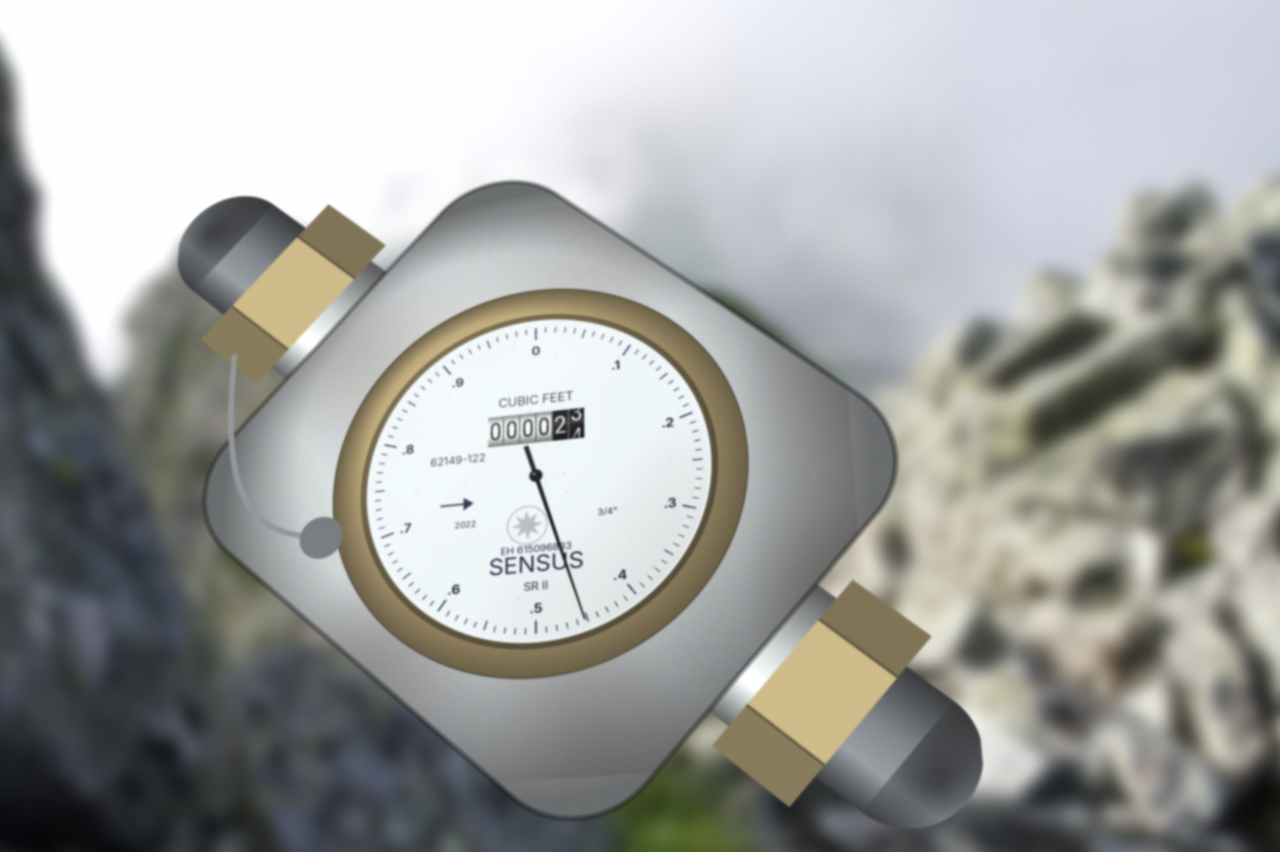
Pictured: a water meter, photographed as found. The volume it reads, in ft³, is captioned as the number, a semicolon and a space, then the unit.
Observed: 23.45; ft³
